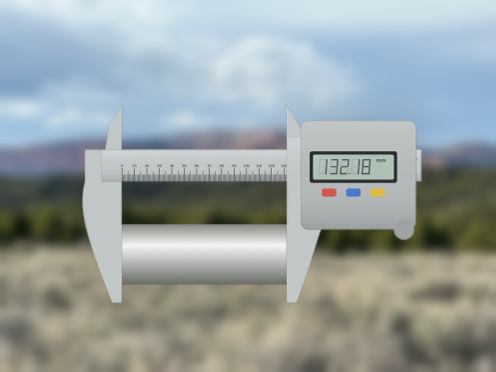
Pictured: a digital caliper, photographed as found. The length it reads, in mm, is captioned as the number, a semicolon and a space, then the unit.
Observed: 132.18; mm
